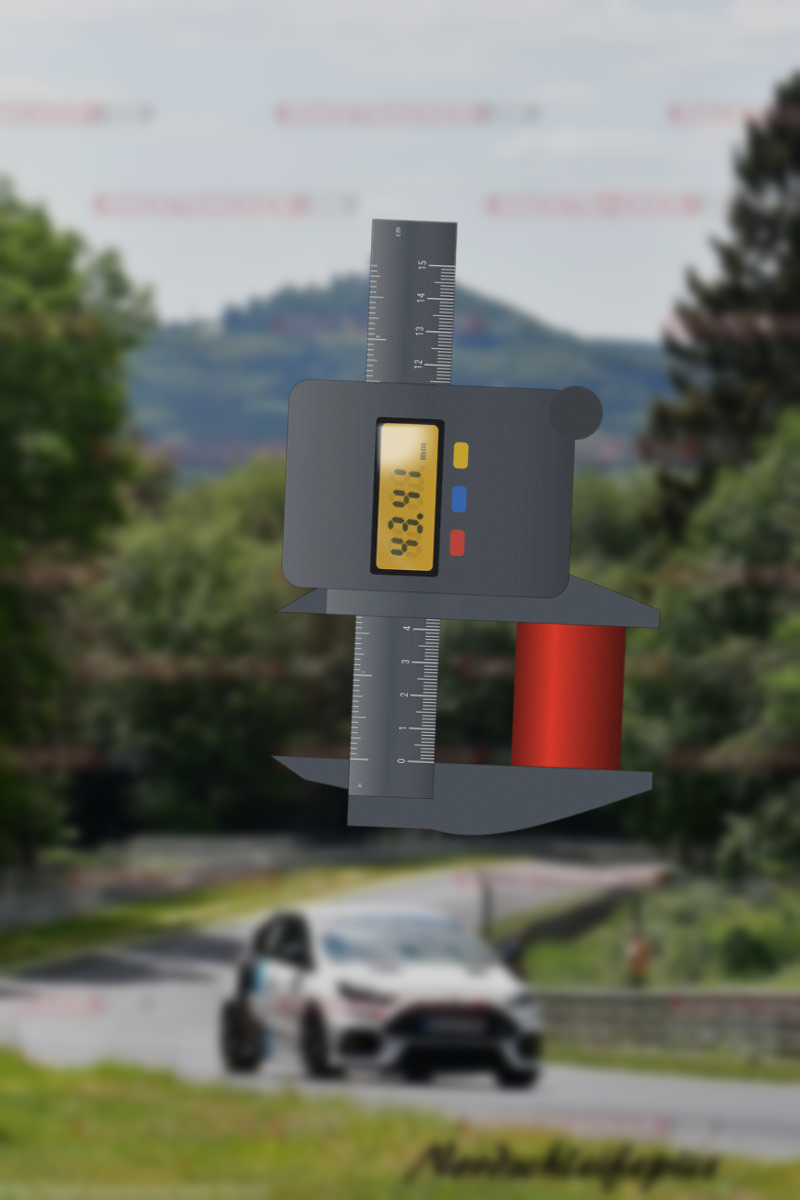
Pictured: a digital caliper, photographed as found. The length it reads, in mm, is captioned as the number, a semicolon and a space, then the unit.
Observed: 43.41; mm
